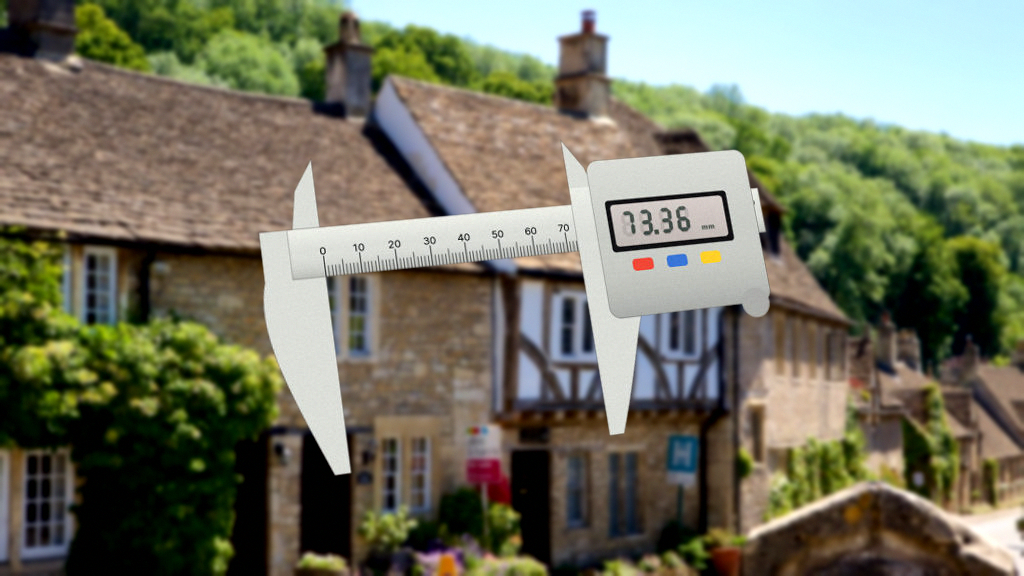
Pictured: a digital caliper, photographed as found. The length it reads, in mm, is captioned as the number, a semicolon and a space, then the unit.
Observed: 73.36; mm
